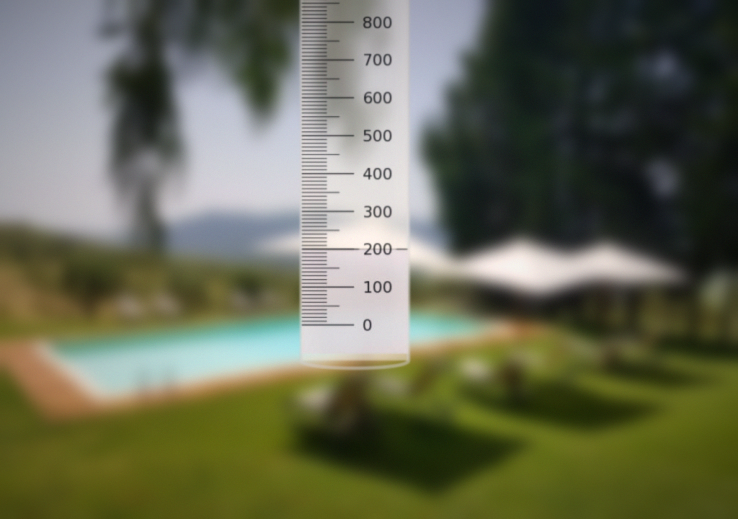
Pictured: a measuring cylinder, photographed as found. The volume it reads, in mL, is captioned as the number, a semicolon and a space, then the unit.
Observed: 200; mL
